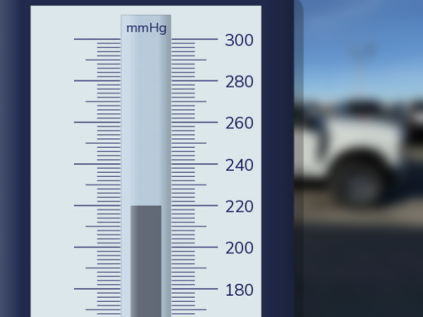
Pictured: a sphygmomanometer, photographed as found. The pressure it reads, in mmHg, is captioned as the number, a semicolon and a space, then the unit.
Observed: 220; mmHg
